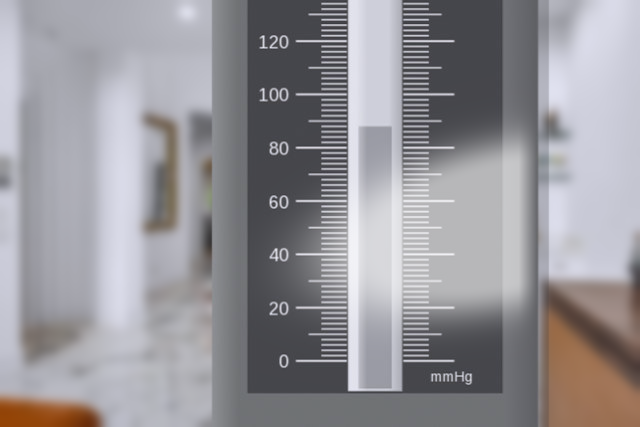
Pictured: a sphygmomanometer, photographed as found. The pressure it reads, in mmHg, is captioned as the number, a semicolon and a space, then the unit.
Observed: 88; mmHg
